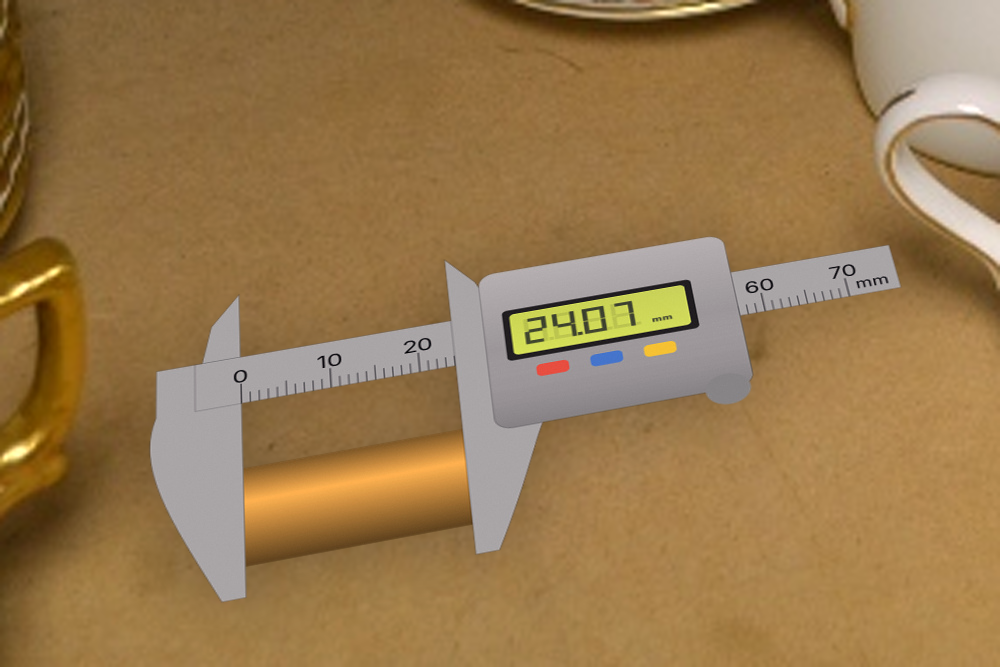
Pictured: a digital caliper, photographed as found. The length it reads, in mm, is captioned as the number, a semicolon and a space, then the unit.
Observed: 24.07; mm
